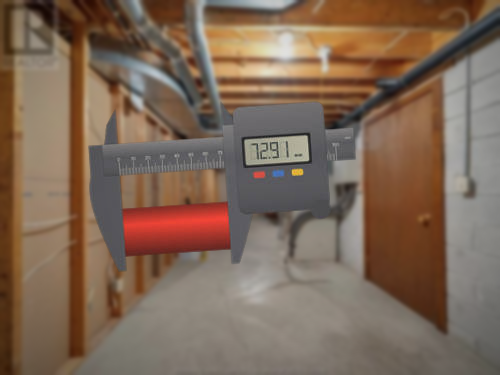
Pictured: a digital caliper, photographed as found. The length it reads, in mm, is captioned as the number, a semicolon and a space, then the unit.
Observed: 72.91; mm
